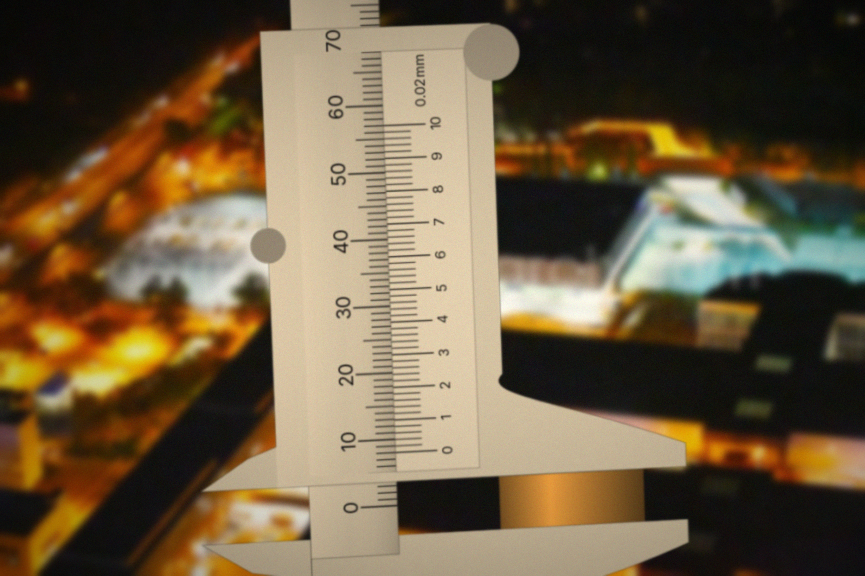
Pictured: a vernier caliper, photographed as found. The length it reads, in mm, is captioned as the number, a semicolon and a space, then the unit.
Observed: 8.0; mm
